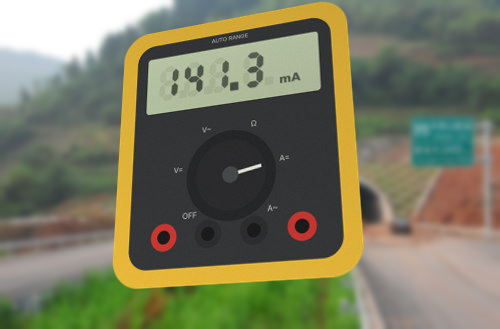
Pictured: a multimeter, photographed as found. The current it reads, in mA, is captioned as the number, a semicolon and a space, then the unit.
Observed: 141.3; mA
